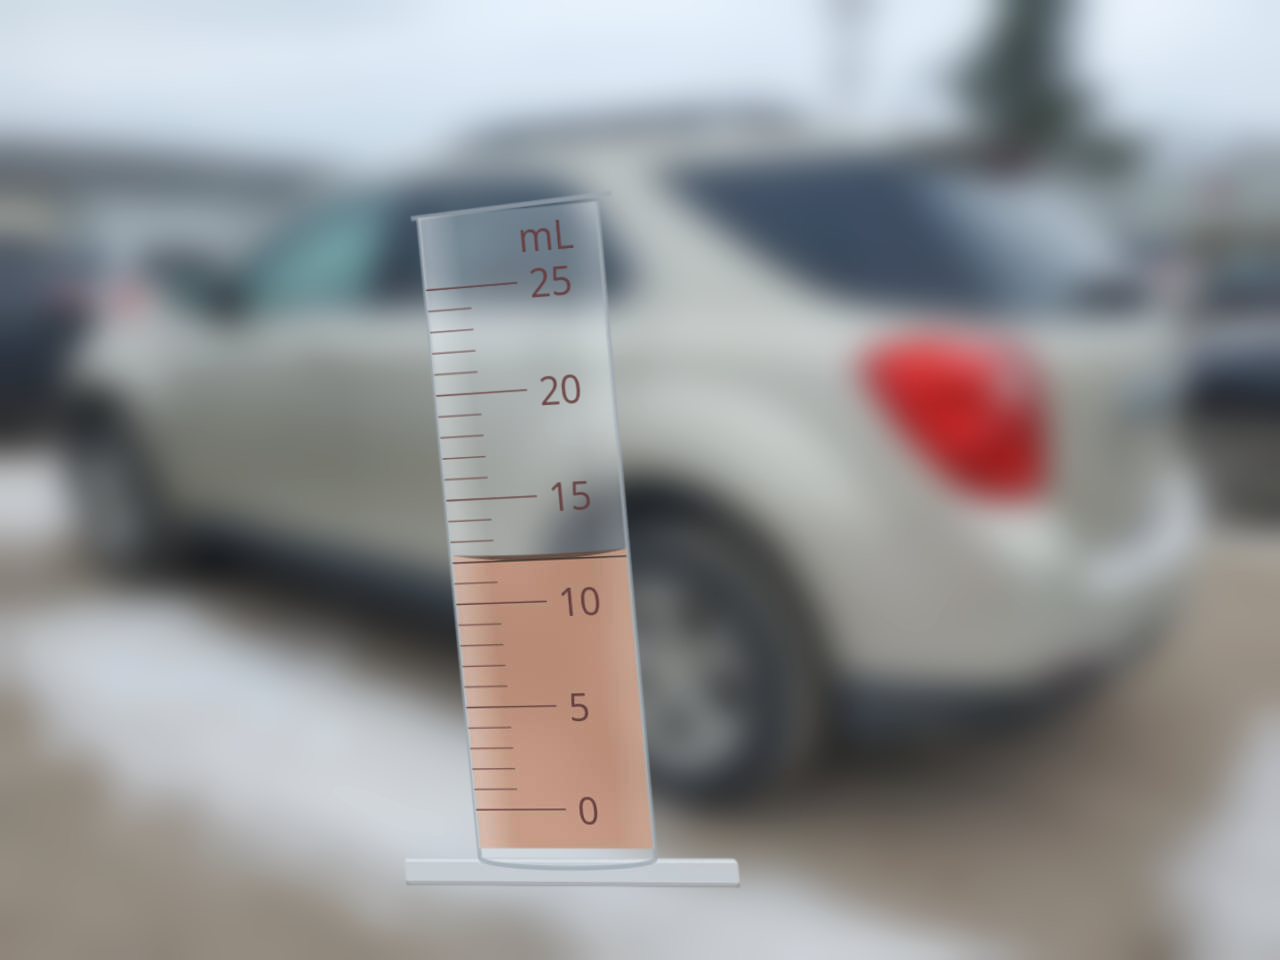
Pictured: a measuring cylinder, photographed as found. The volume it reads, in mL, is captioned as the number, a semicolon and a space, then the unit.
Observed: 12; mL
